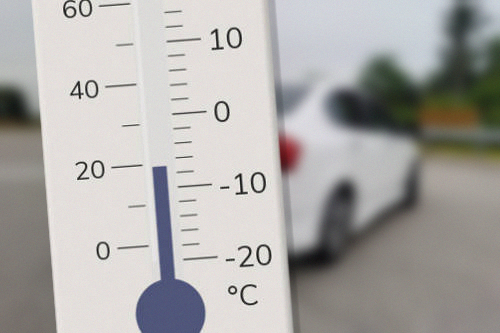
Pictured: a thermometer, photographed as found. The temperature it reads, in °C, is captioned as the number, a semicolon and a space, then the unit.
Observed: -7; °C
